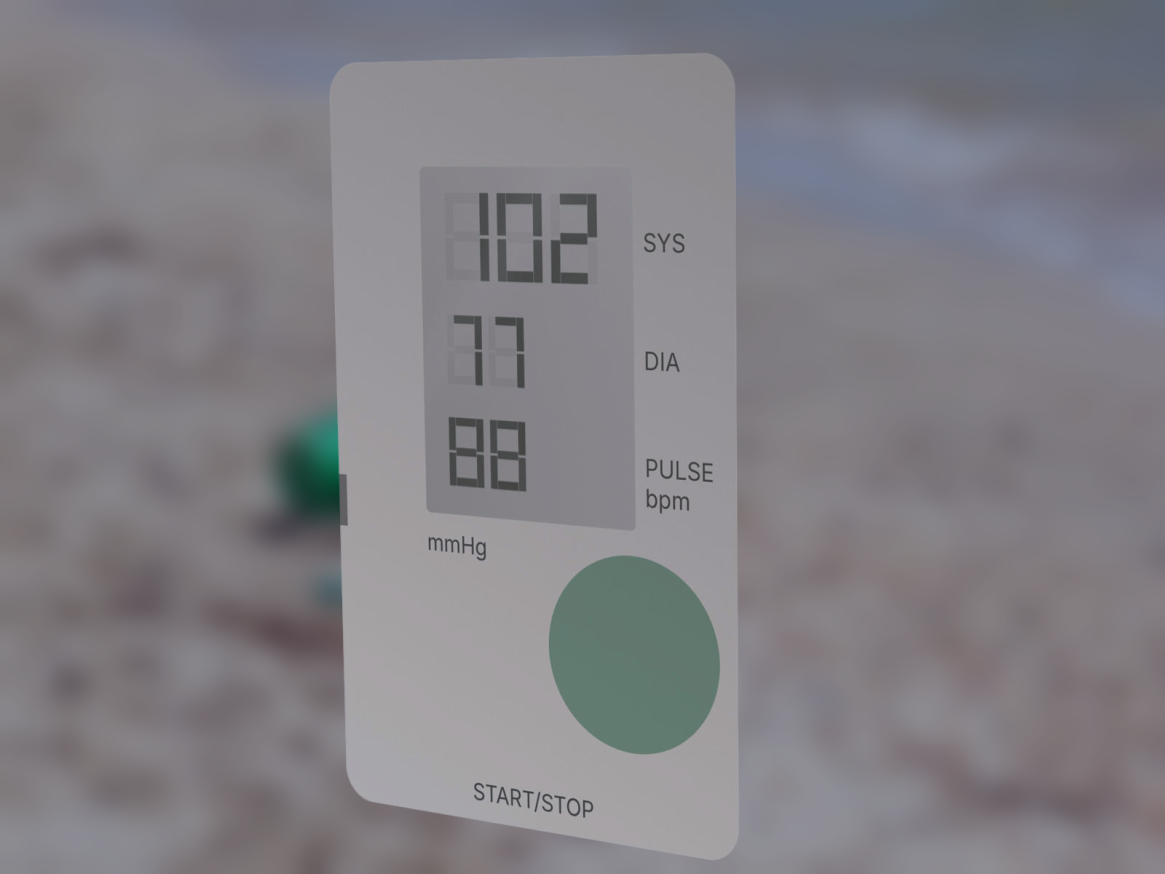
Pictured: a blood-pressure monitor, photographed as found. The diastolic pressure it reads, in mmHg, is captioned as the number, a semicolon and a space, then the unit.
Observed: 77; mmHg
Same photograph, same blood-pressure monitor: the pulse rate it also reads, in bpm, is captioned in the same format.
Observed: 88; bpm
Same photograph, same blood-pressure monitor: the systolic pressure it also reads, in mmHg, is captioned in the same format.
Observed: 102; mmHg
